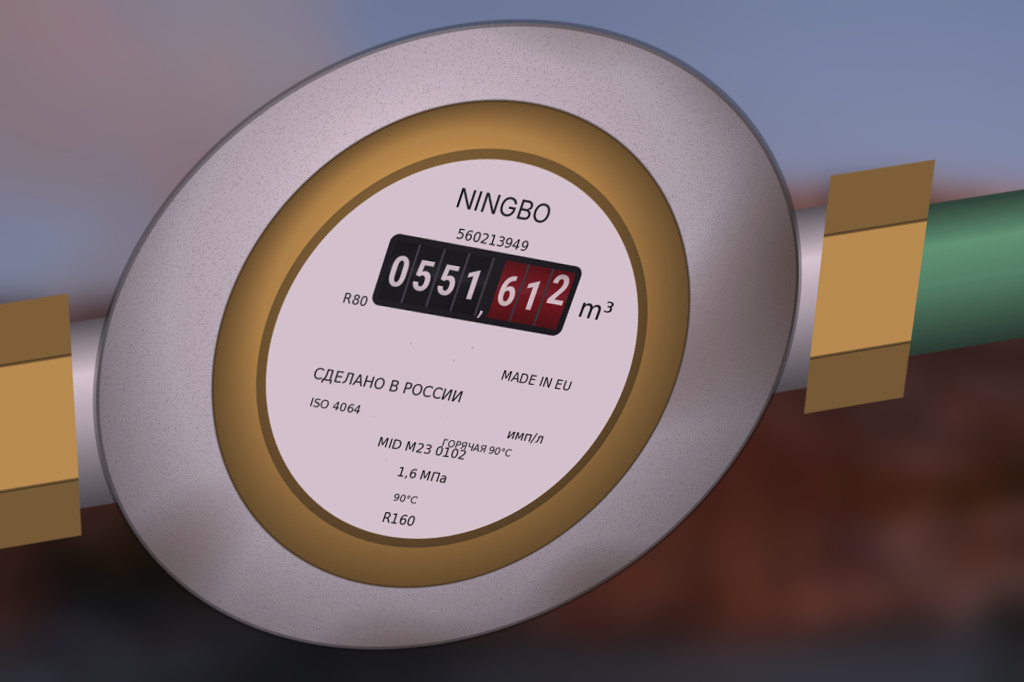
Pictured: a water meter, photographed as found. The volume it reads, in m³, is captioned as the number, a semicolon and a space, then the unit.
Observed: 551.612; m³
